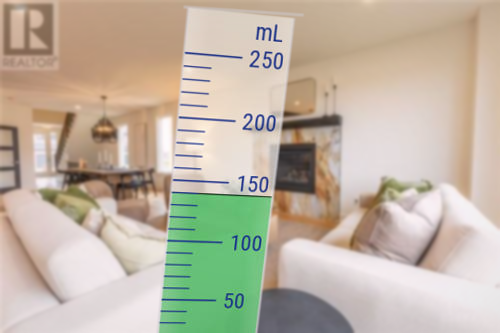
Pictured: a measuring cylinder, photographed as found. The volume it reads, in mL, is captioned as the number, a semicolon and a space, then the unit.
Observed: 140; mL
